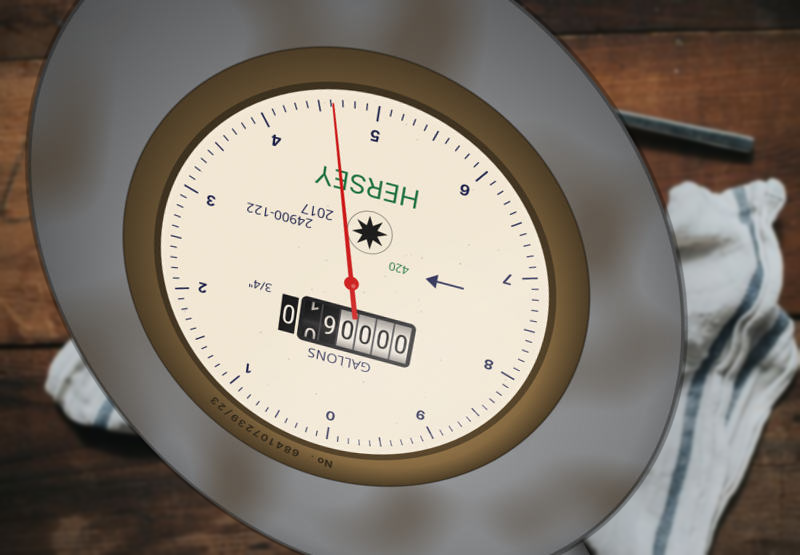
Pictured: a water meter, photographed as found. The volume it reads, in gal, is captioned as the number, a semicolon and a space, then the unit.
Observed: 604.6; gal
